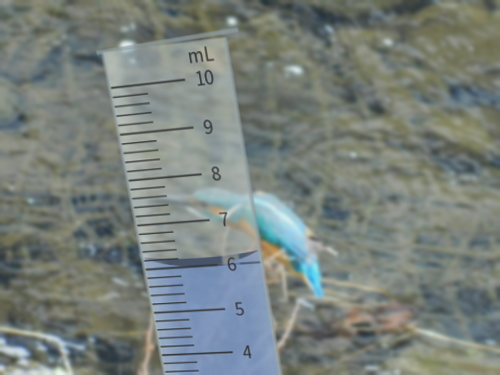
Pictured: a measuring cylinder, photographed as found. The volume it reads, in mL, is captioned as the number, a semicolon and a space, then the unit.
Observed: 6; mL
